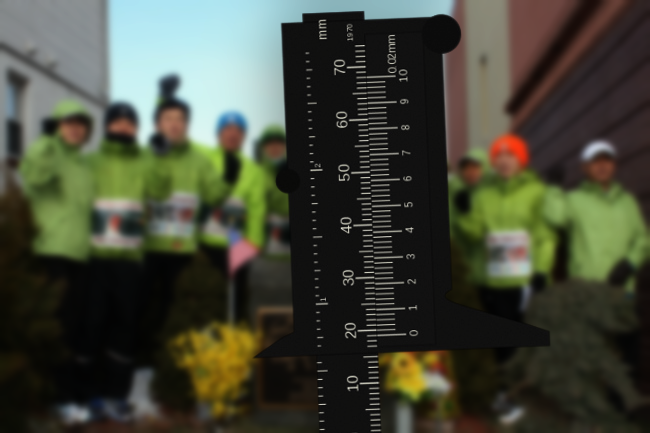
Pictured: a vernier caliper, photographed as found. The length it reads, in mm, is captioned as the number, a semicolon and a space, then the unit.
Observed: 19.0; mm
